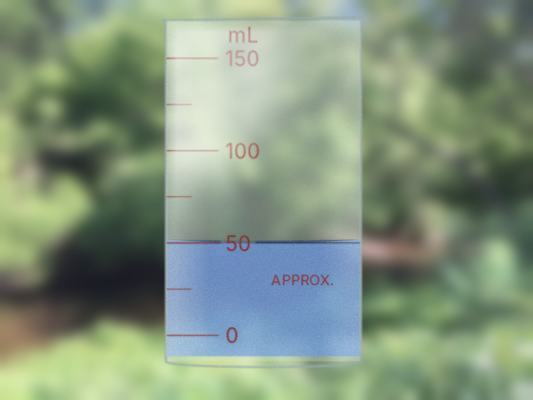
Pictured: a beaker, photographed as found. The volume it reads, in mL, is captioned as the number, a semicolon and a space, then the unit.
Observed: 50; mL
